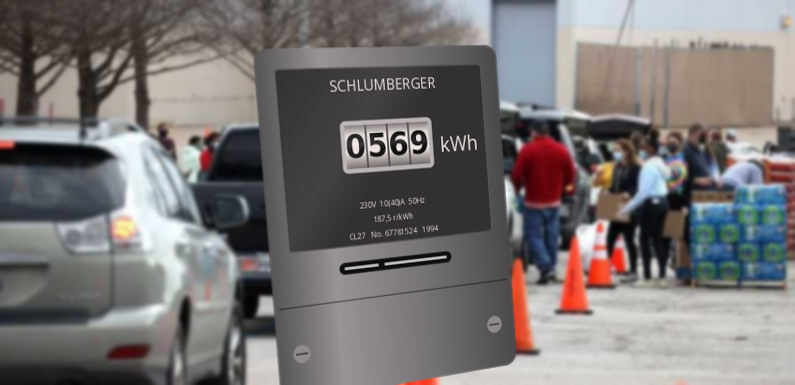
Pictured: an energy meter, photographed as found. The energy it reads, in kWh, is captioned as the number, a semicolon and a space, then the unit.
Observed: 569; kWh
